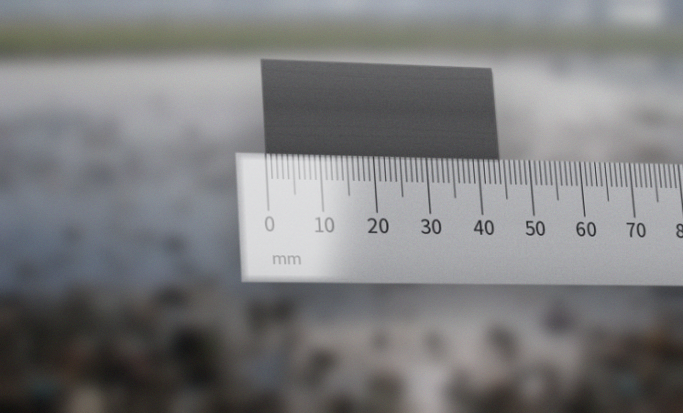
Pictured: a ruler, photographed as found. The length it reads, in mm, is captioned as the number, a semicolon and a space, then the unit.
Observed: 44; mm
